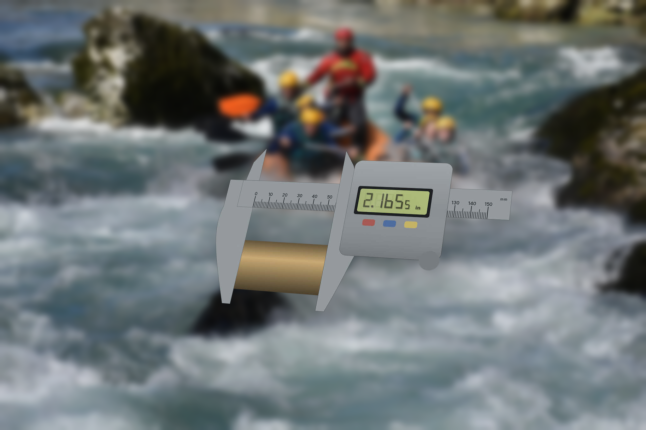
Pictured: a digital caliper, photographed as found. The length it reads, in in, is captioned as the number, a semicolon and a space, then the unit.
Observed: 2.1655; in
